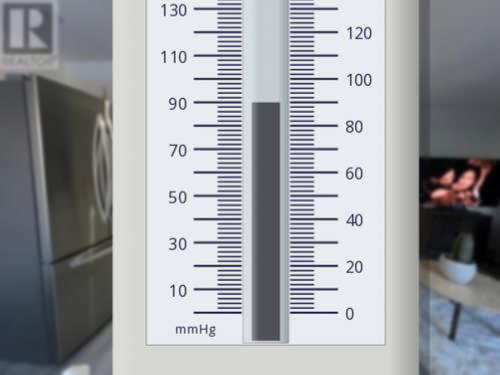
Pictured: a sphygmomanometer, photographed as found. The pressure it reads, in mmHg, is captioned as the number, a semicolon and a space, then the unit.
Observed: 90; mmHg
